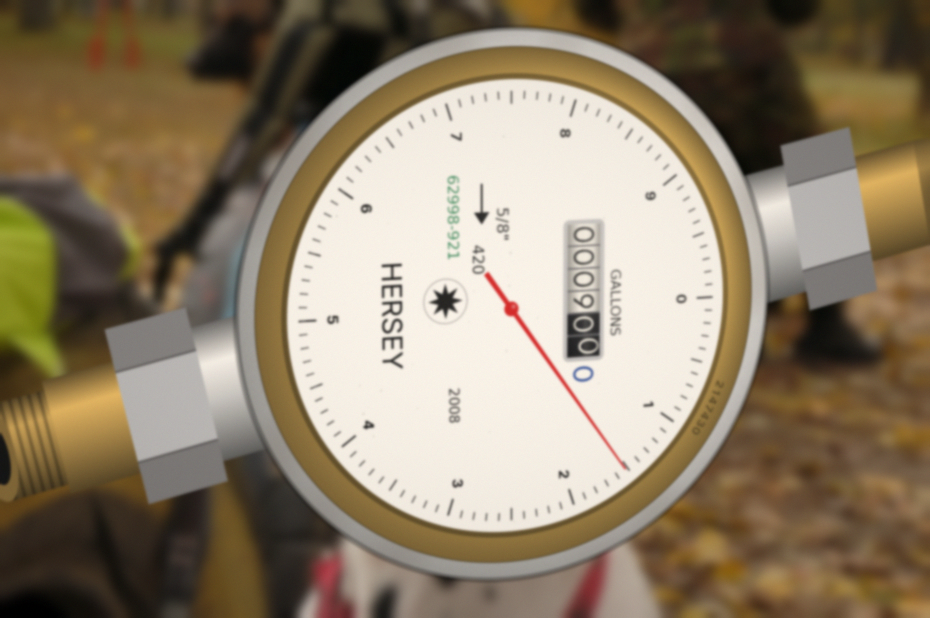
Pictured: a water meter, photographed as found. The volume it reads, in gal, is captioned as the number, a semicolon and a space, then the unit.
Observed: 9001.5; gal
